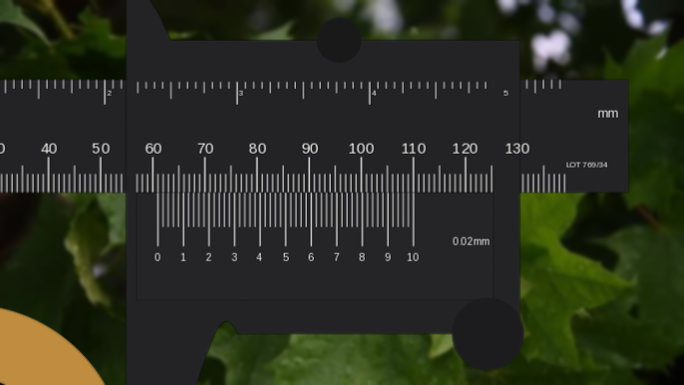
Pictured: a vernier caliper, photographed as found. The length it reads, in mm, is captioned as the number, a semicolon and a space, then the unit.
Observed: 61.0; mm
